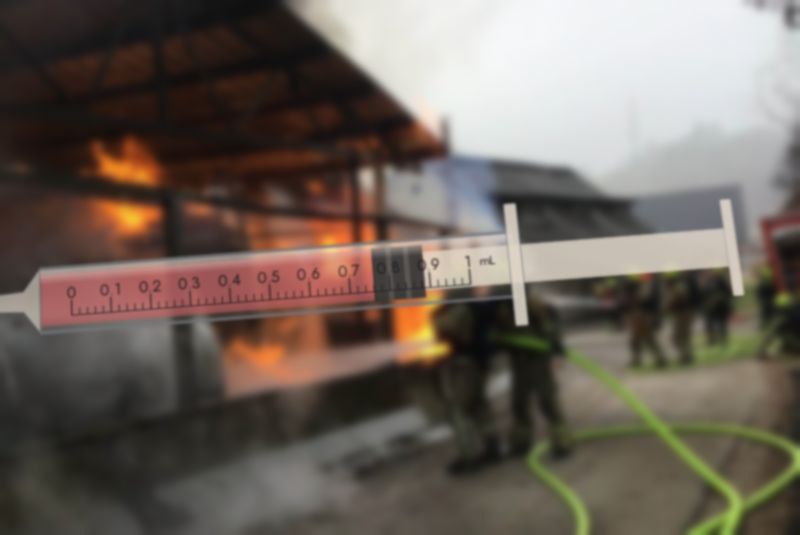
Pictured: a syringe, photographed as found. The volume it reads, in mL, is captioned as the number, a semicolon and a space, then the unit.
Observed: 0.76; mL
